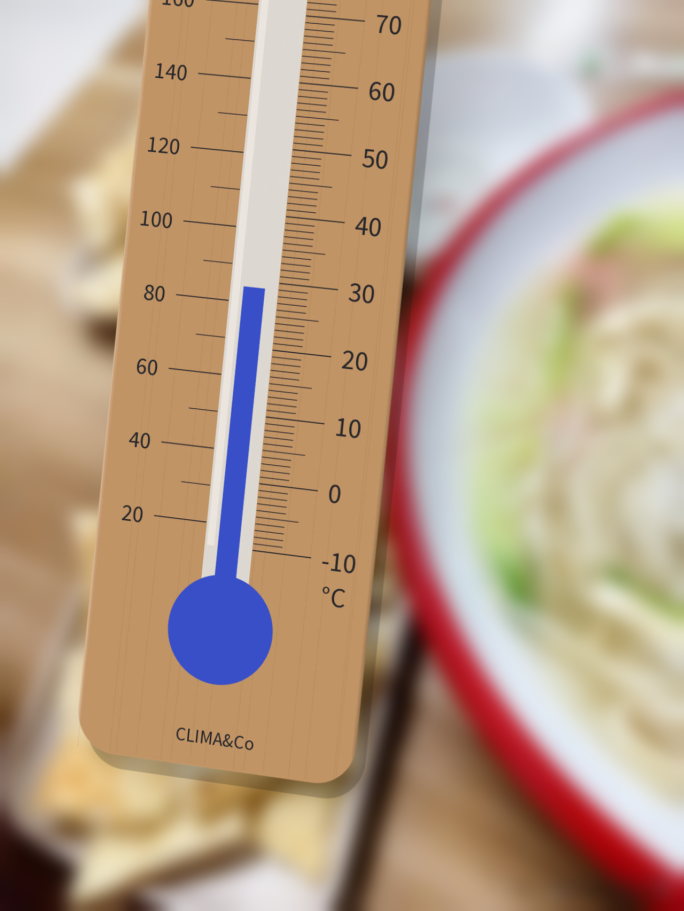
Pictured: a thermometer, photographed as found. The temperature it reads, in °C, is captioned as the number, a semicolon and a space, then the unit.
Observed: 29; °C
